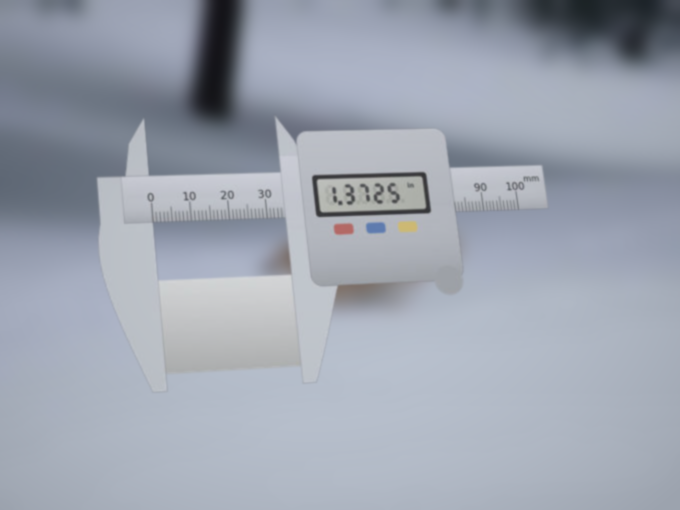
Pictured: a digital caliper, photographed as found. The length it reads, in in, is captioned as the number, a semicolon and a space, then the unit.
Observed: 1.3725; in
